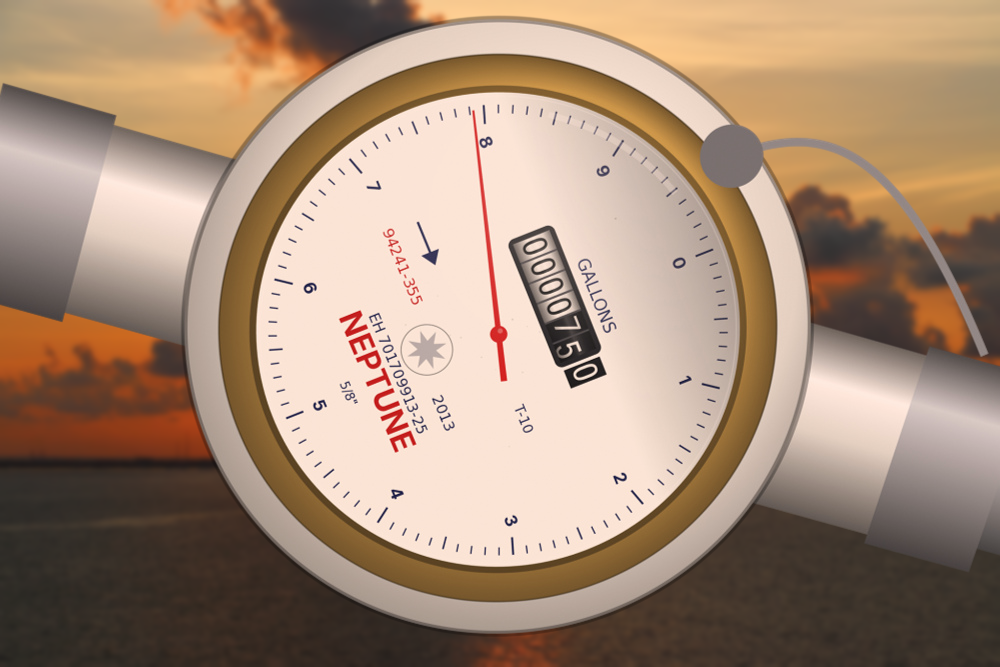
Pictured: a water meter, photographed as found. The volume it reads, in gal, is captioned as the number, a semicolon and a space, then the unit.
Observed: 747.9; gal
